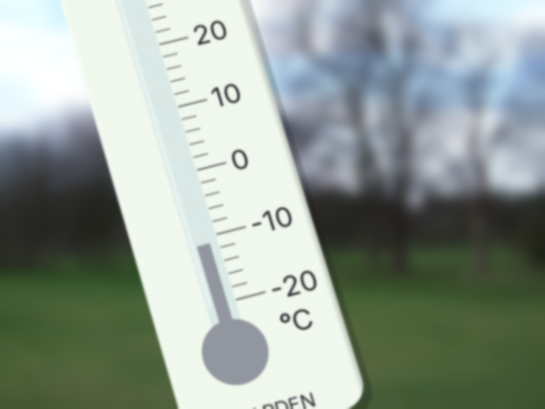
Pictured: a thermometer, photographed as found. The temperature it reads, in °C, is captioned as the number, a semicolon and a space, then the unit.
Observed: -11; °C
